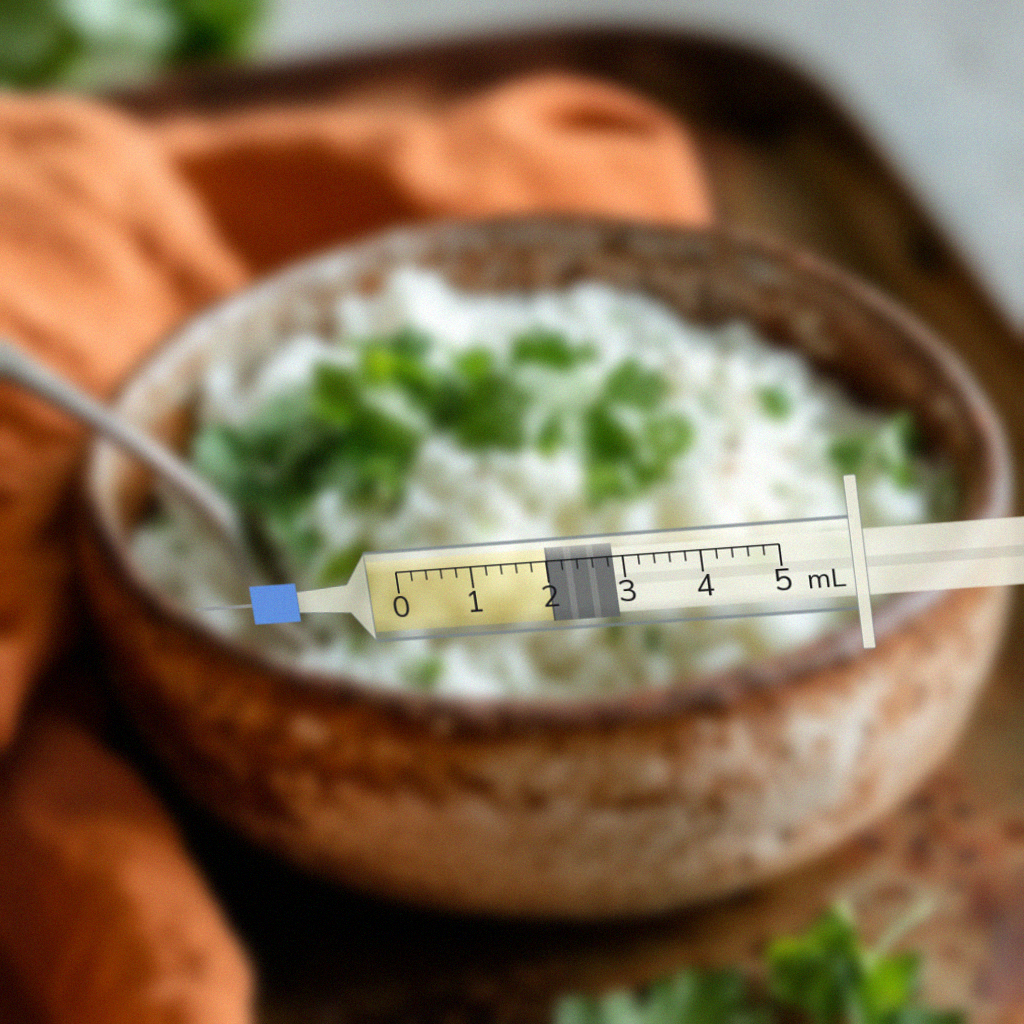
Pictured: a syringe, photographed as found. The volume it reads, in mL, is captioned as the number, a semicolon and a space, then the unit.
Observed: 2; mL
